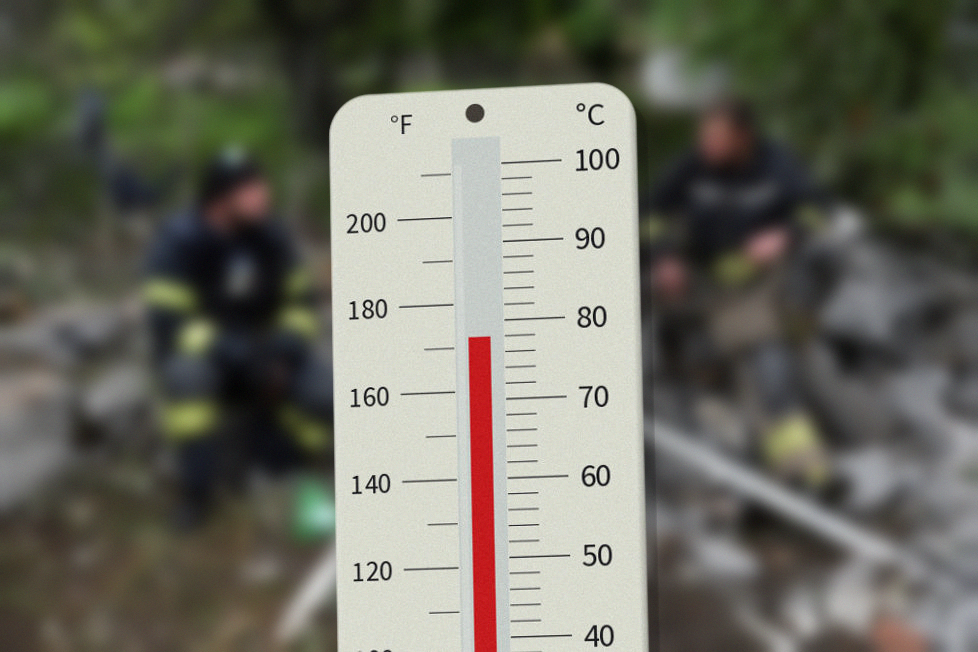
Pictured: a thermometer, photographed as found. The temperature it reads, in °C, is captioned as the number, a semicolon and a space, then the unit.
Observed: 78; °C
